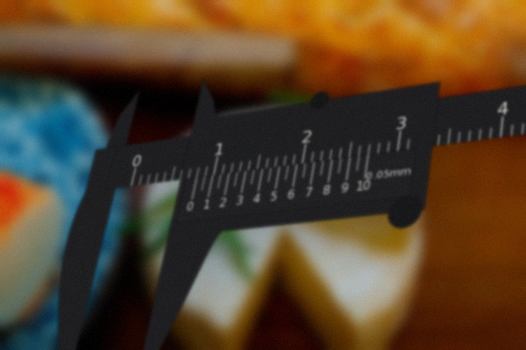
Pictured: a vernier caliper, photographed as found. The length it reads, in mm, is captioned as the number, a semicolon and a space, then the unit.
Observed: 8.0; mm
